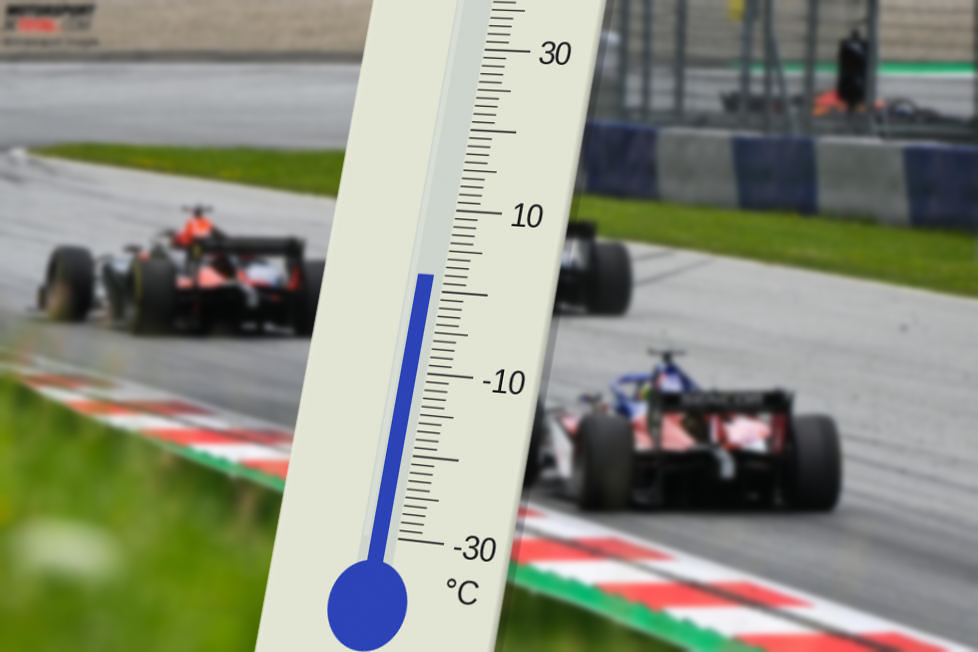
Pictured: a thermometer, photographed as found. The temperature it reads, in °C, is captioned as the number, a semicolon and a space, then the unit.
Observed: 2; °C
